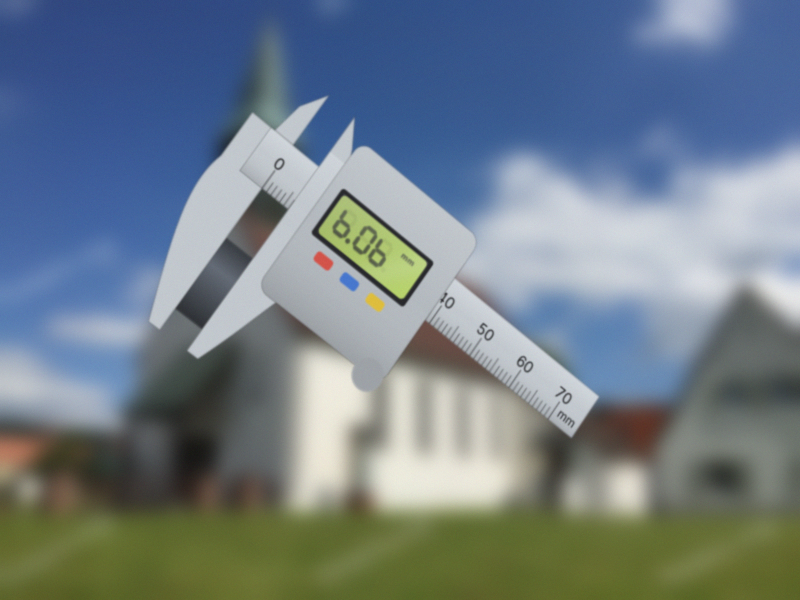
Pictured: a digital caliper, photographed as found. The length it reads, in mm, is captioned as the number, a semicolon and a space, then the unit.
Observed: 6.06; mm
